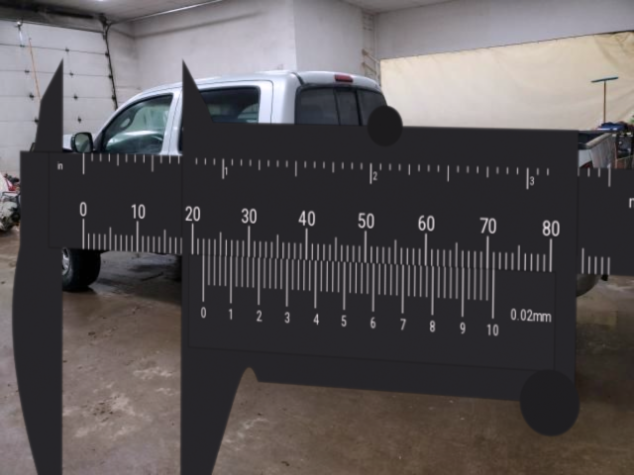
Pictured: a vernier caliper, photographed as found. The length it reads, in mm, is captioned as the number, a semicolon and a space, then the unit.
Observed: 22.0; mm
